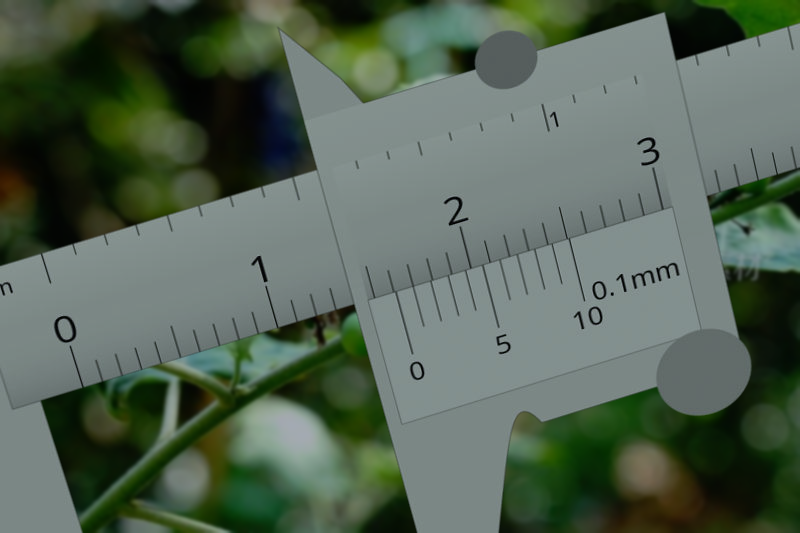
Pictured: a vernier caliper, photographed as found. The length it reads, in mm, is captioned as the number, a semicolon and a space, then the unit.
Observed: 16.1; mm
